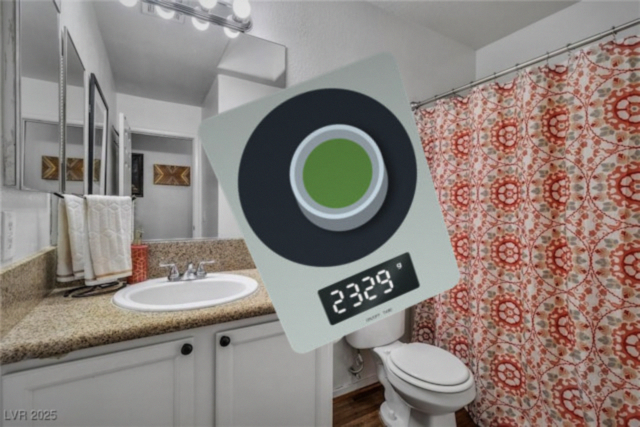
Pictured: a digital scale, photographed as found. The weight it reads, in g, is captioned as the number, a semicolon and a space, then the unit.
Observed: 2329; g
